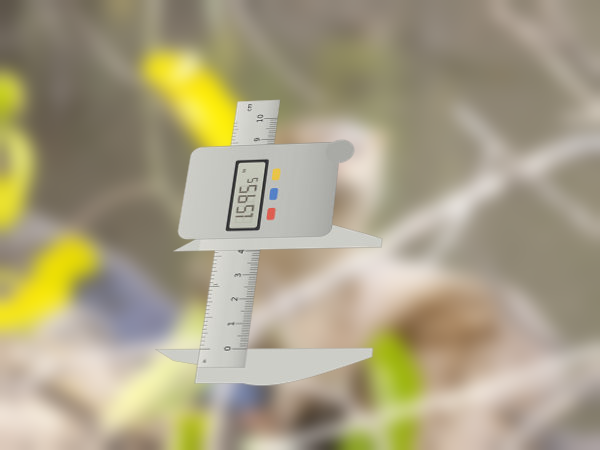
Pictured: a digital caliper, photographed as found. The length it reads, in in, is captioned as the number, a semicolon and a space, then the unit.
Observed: 1.5955; in
